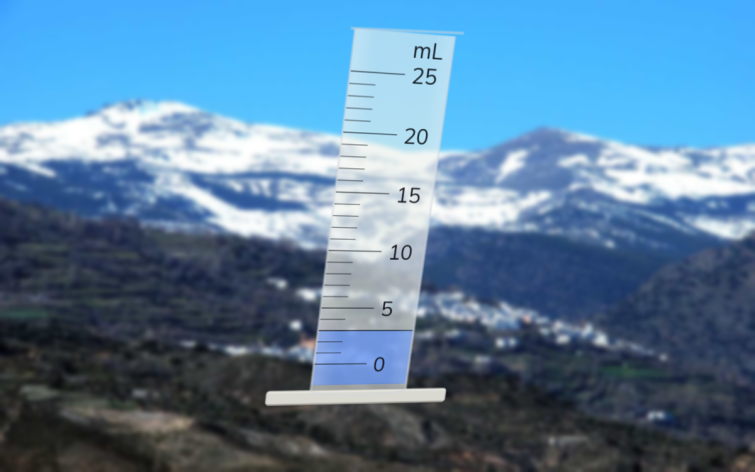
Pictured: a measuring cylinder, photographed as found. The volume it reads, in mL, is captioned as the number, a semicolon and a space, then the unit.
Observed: 3; mL
